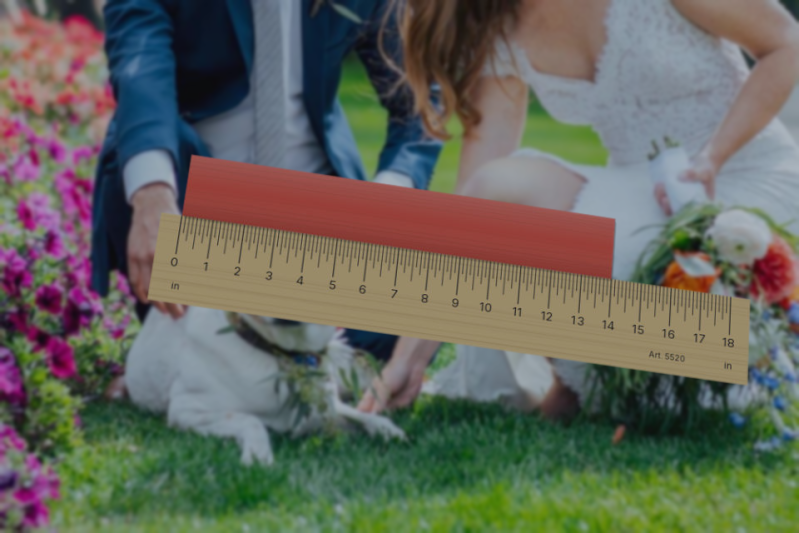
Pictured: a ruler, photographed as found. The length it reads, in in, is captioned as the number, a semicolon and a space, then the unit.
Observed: 14; in
